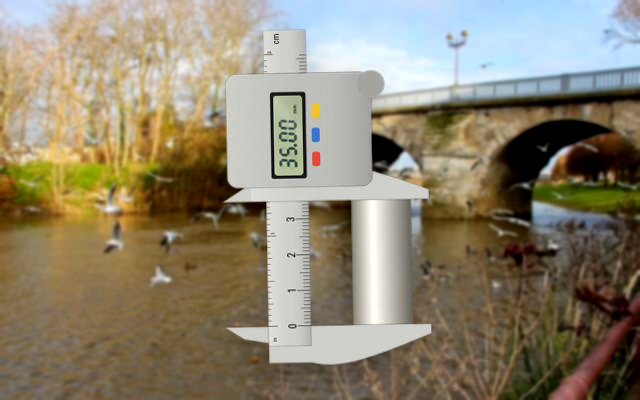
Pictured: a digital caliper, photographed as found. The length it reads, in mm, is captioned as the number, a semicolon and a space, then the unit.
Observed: 35.00; mm
